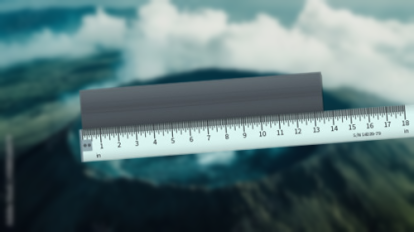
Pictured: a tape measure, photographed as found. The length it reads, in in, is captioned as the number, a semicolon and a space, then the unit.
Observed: 13.5; in
